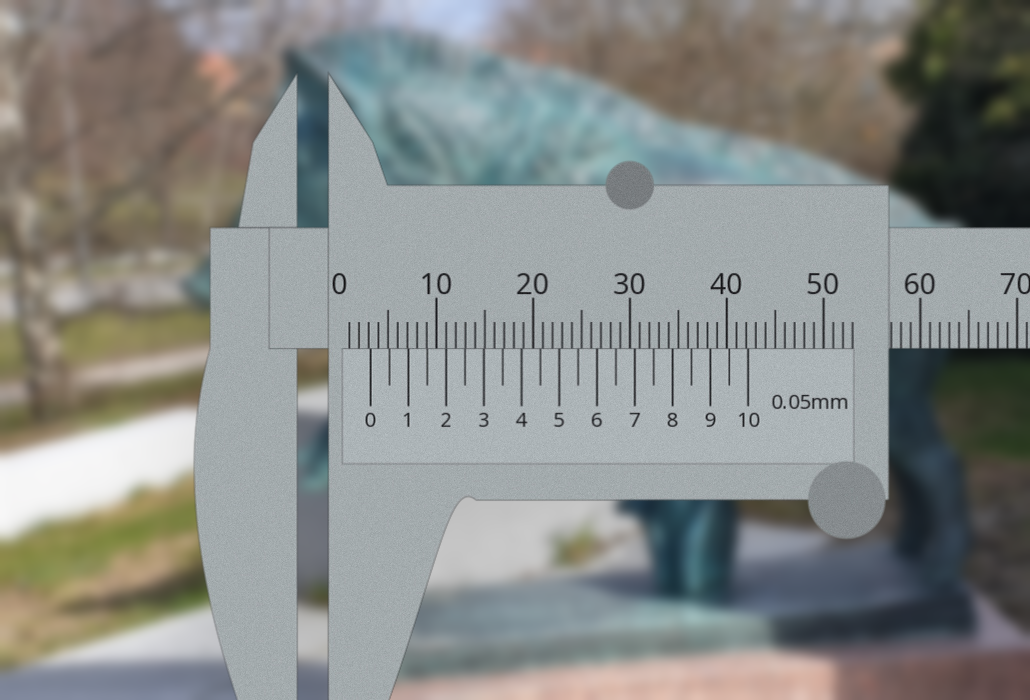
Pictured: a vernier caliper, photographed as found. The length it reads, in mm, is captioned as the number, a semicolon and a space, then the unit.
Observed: 3.2; mm
